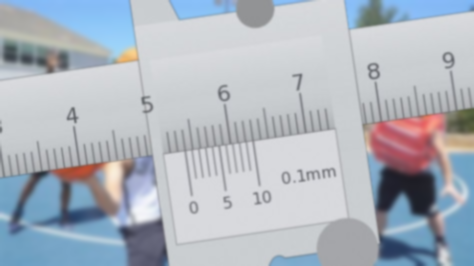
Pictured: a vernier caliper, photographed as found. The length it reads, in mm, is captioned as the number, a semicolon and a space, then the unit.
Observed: 54.0; mm
